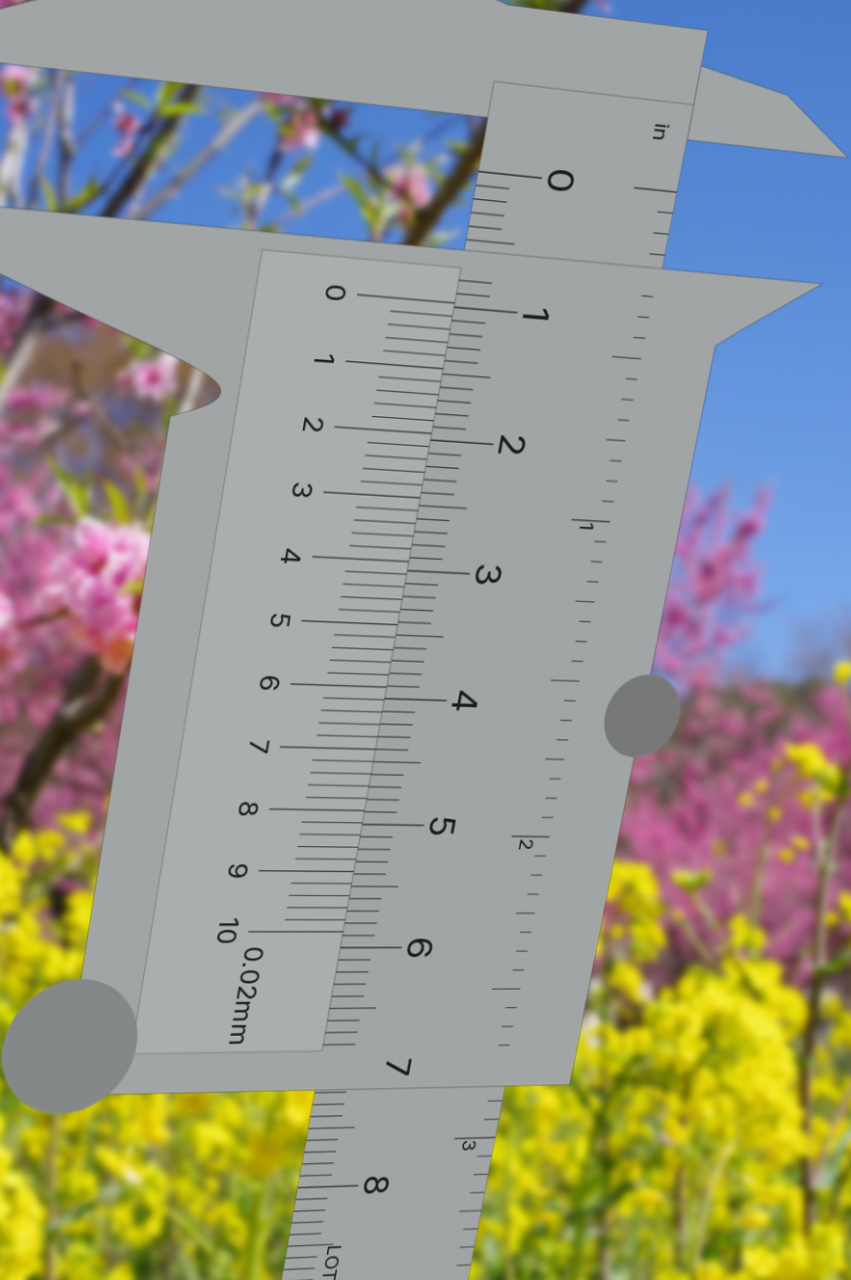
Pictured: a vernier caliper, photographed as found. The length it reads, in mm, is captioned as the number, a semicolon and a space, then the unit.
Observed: 9.7; mm
